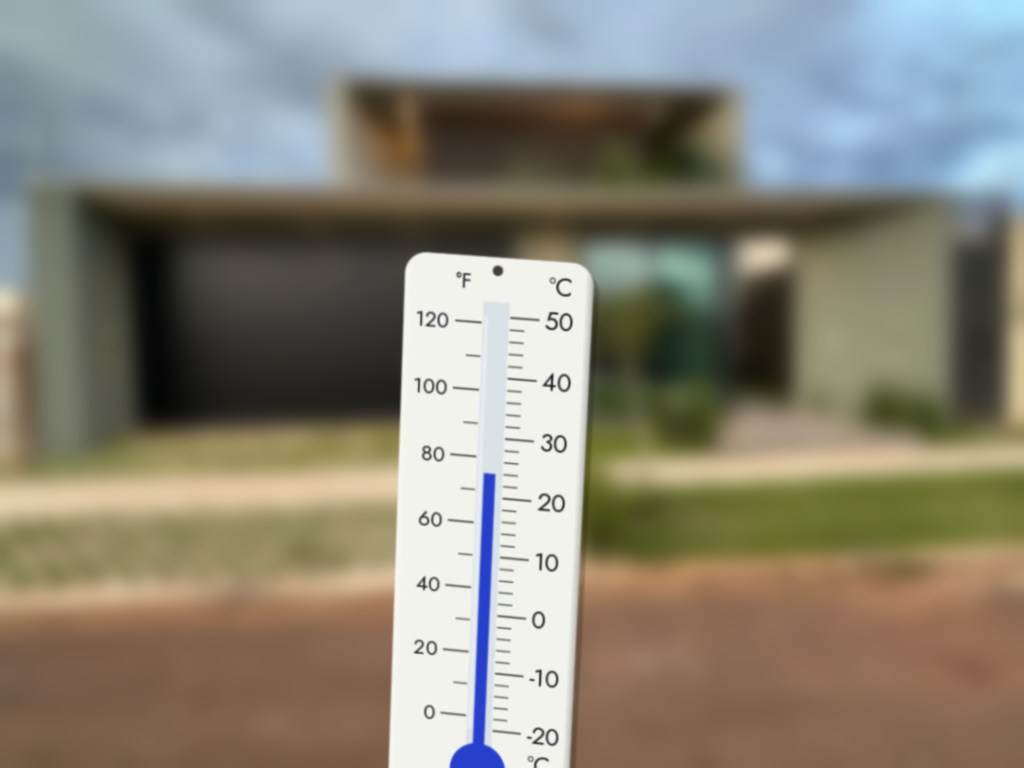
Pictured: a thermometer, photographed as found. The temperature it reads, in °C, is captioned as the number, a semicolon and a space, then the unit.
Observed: 24; °C
